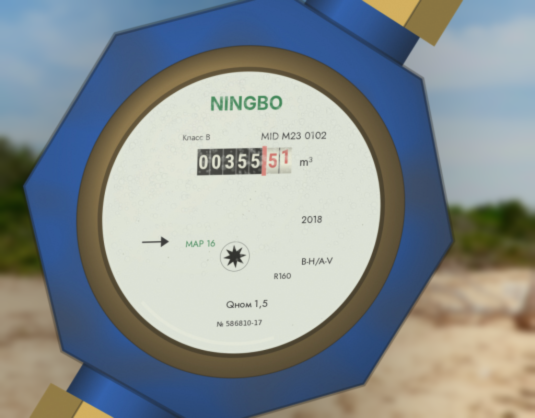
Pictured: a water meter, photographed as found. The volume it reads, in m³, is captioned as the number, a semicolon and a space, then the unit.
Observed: 355.51; m³
